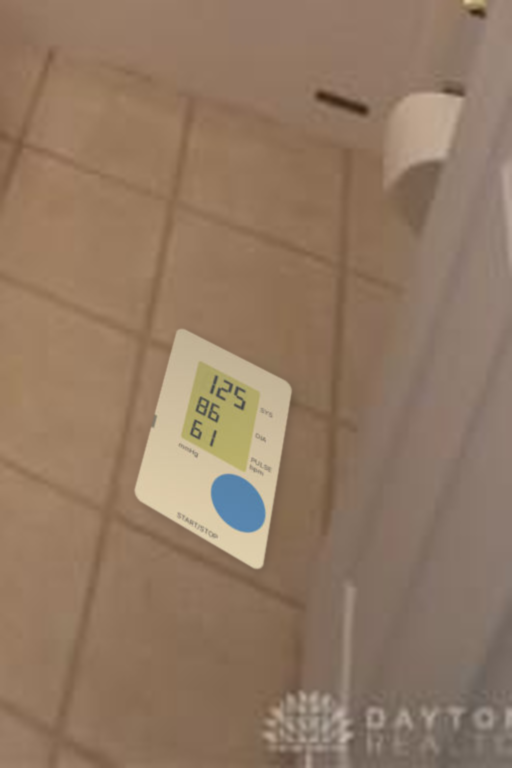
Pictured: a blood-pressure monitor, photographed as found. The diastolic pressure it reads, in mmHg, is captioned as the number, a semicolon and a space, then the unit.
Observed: 86; mmHg
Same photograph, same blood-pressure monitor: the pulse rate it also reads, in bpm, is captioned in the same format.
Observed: 61; bpm
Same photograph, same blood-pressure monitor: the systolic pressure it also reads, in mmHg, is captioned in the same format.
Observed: 125; mmHg
